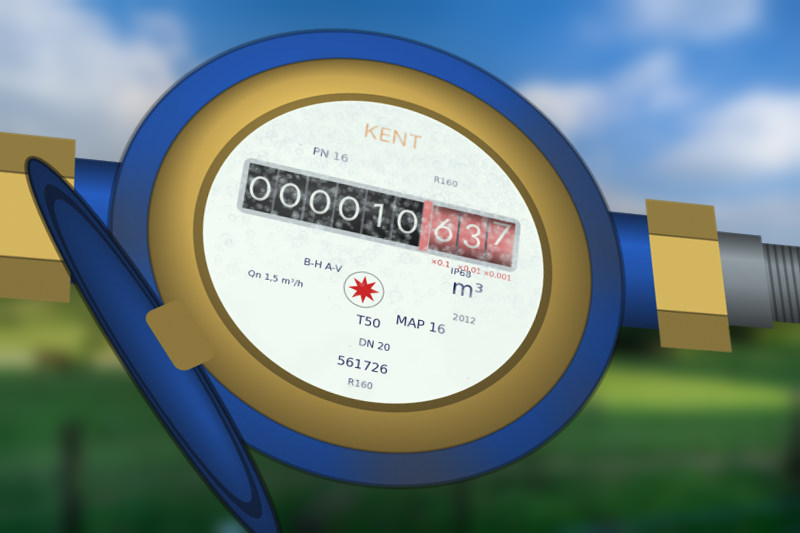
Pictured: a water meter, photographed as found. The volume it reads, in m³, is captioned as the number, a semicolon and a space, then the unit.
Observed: 10.637; m³
